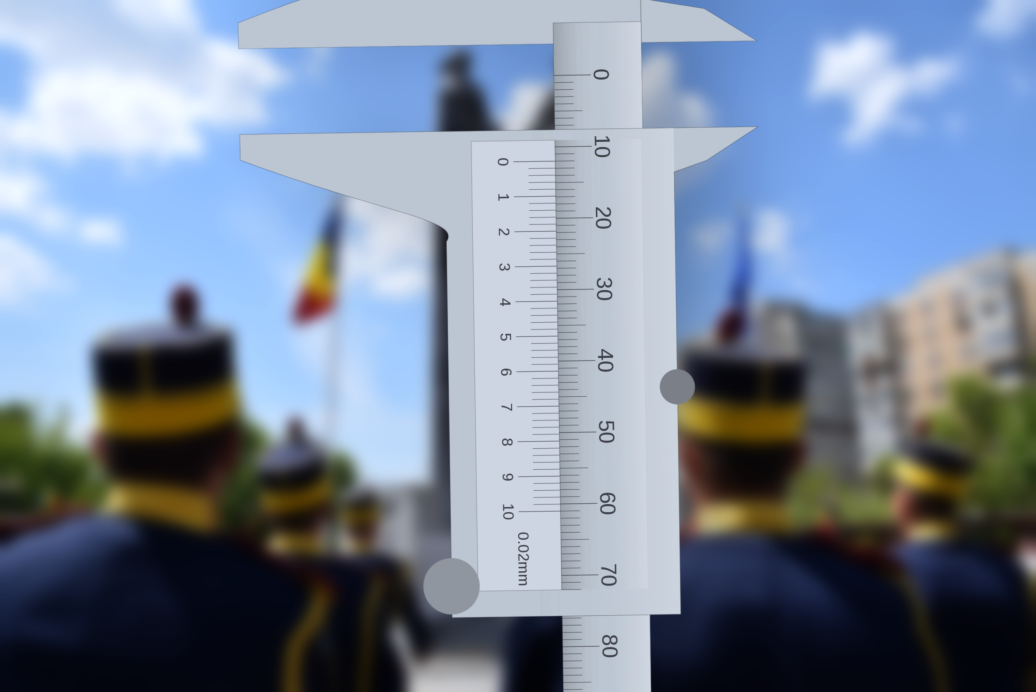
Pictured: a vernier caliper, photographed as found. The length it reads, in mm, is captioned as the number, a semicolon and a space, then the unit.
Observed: 12.0; mm
